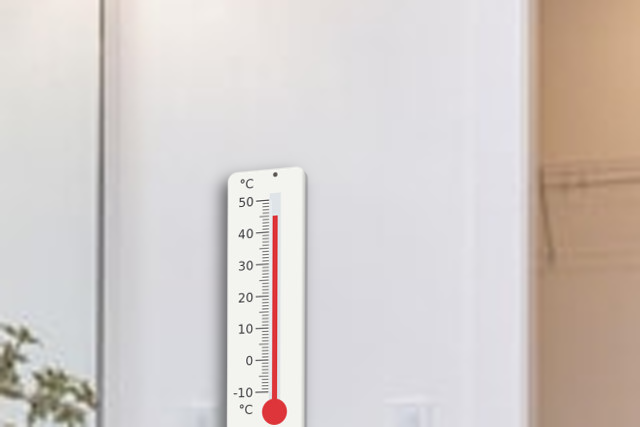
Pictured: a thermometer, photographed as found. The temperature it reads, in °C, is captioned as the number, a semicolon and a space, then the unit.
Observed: 45; °C
